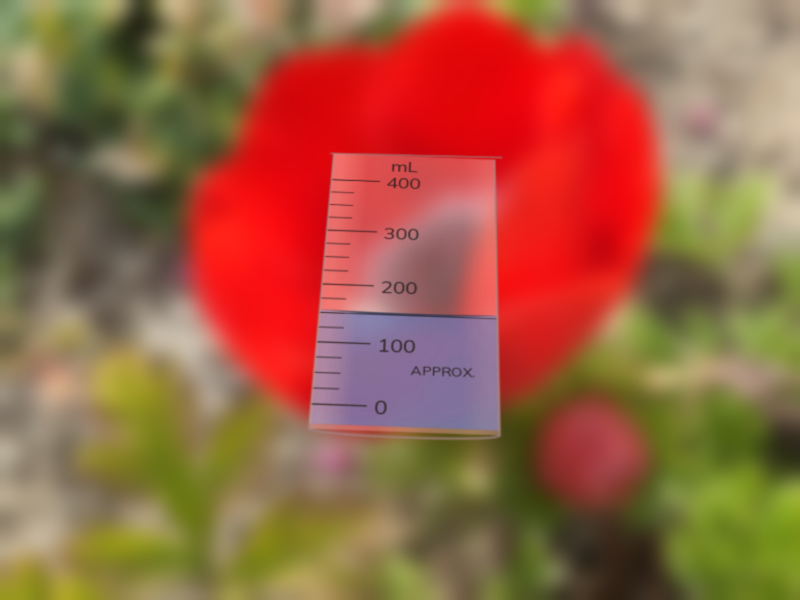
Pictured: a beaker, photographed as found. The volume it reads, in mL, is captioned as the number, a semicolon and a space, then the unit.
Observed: 150; mL
